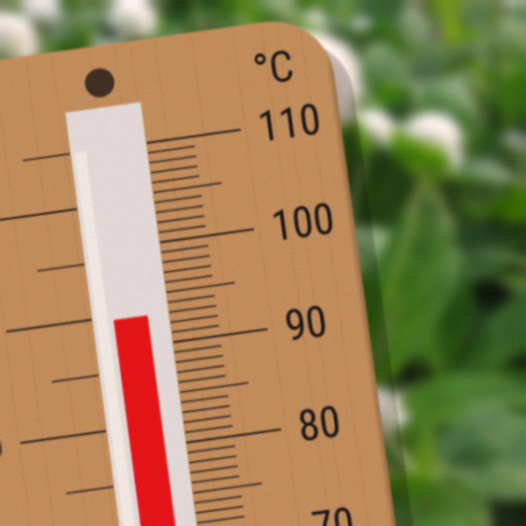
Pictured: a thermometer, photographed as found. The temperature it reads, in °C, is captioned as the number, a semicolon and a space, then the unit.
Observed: 93; °C
